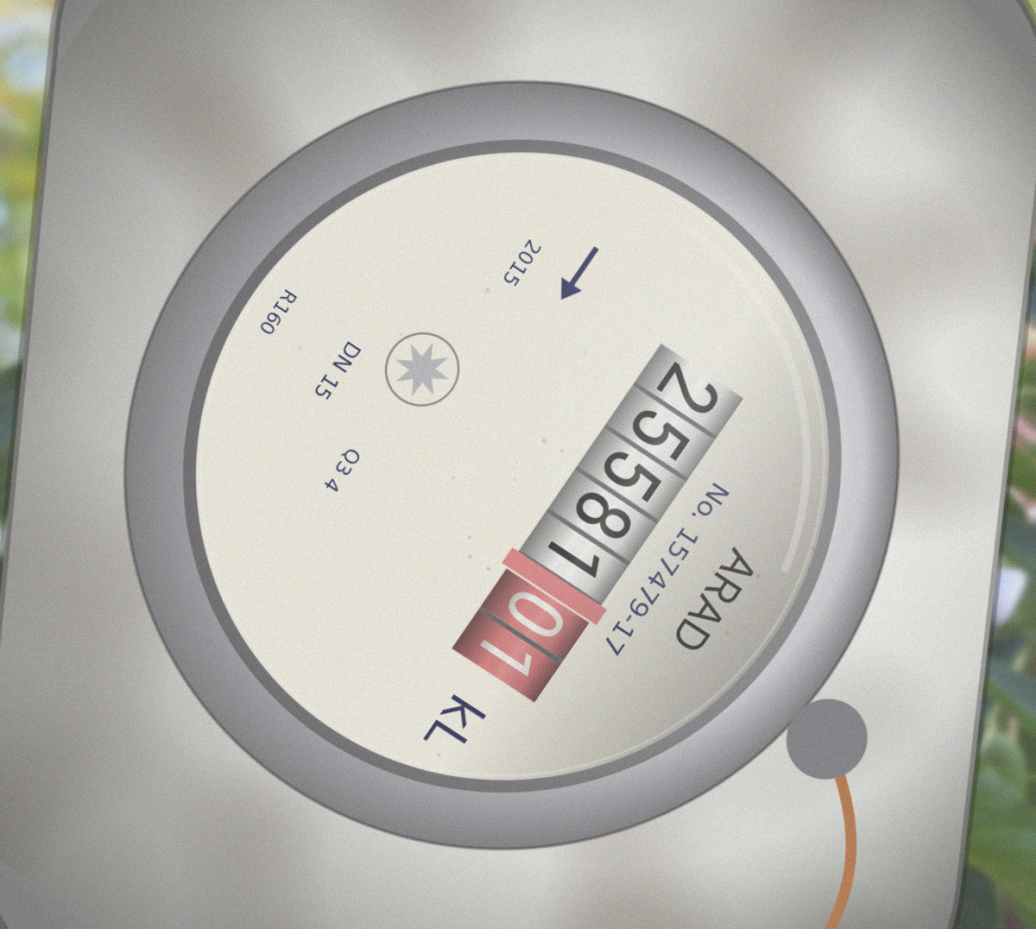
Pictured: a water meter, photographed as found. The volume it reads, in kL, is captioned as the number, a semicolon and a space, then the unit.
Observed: 25581.01; kL
